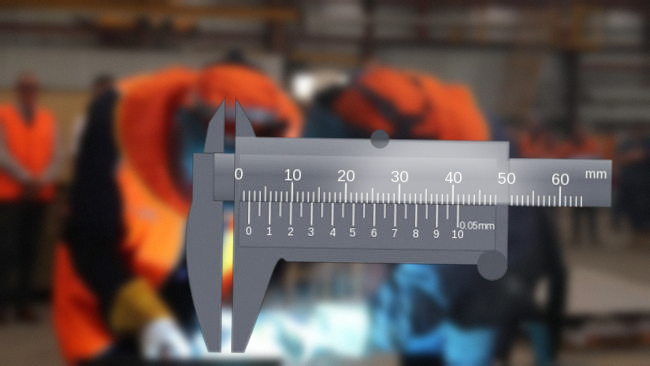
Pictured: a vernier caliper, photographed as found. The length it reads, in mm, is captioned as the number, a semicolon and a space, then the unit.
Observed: 2.0; mm
